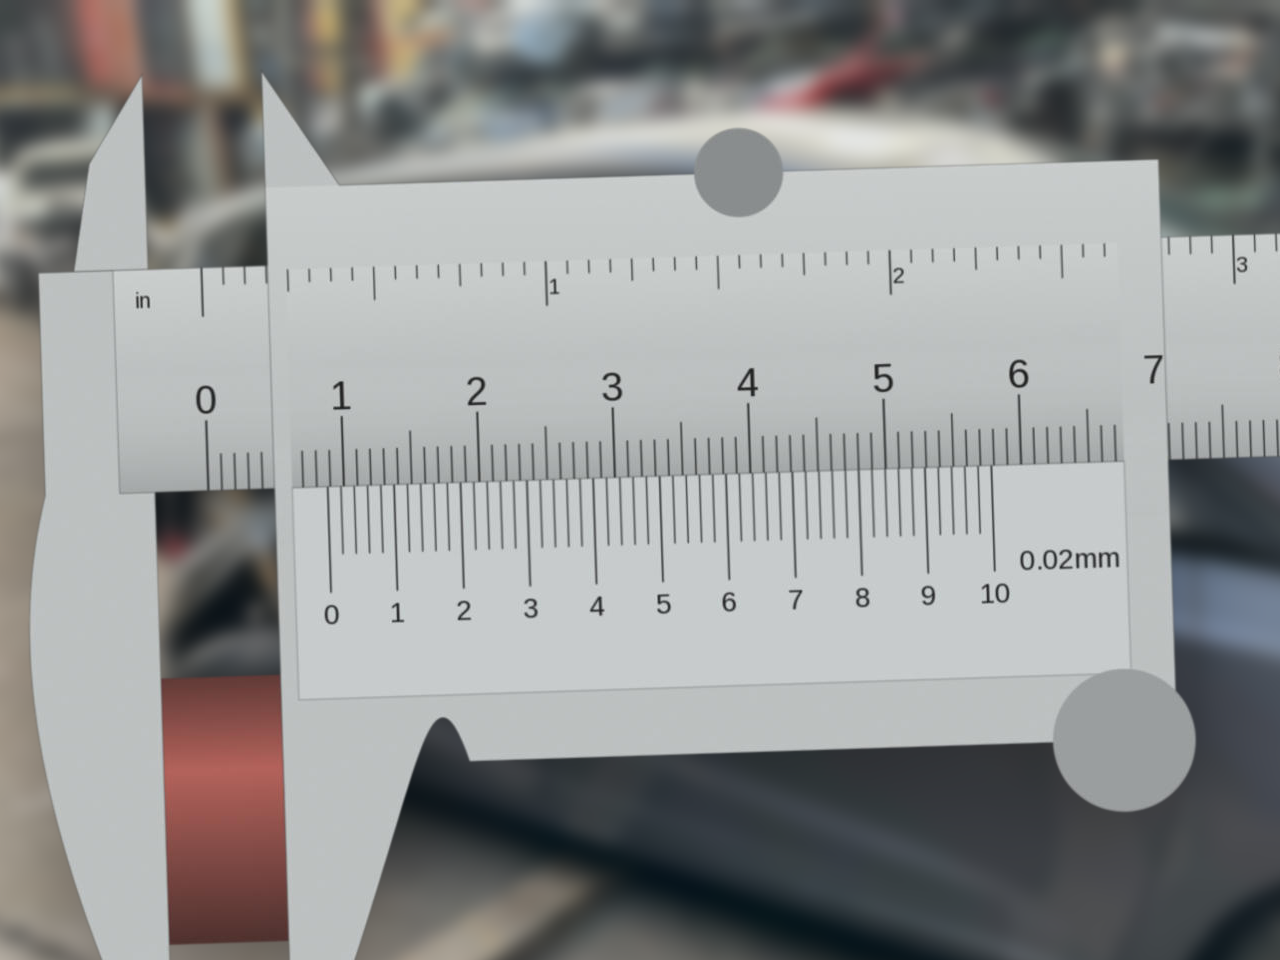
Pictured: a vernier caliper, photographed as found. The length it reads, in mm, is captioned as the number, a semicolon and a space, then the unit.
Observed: 8.8; mm
